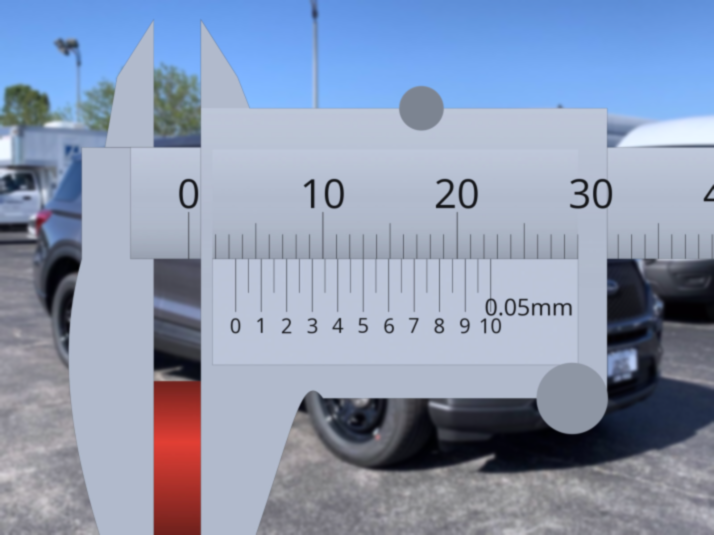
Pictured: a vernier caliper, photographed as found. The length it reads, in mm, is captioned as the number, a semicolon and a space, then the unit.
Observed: 3.5; mm
